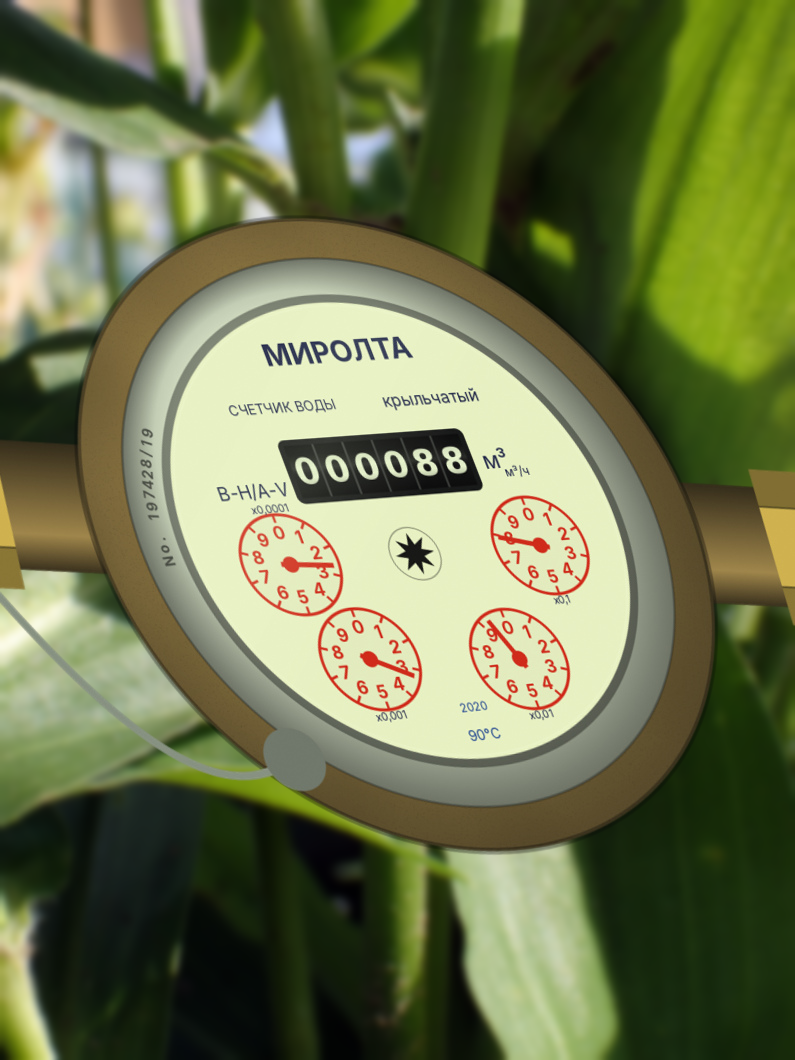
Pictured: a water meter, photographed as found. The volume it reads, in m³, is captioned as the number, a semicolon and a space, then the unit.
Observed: 88.7932; m³
